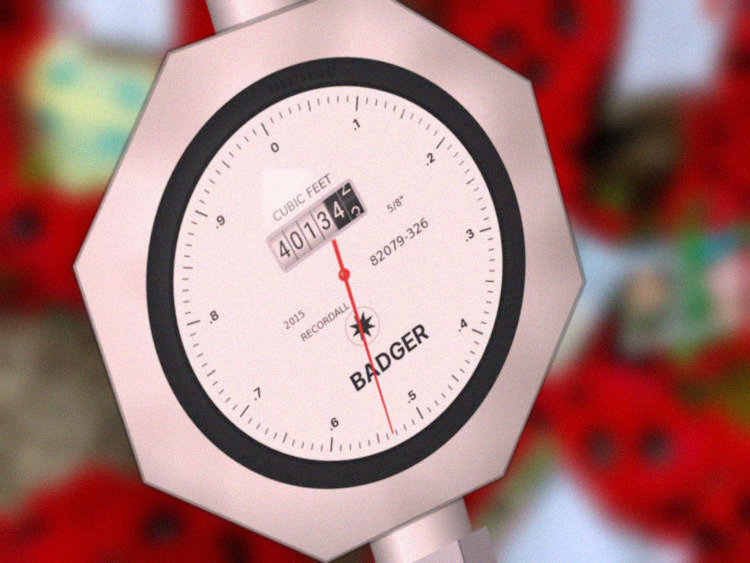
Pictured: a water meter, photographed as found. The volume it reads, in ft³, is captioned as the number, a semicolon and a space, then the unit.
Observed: 401342.53; ft³
